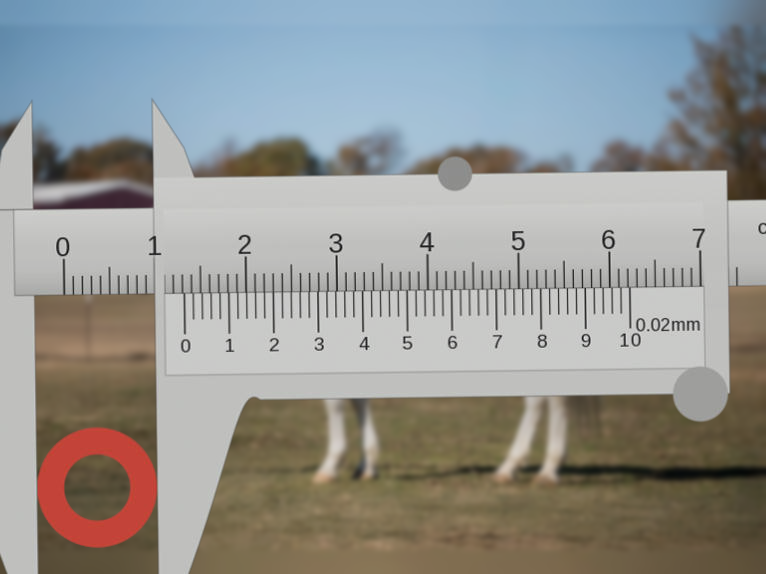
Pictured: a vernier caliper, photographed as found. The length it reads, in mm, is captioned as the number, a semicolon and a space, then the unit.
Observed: 13.2; mm
